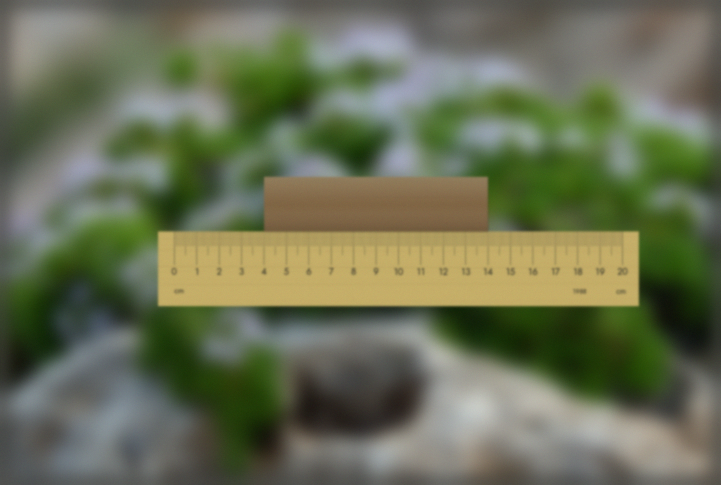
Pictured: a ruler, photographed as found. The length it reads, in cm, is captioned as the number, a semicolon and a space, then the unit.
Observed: 10; cm
